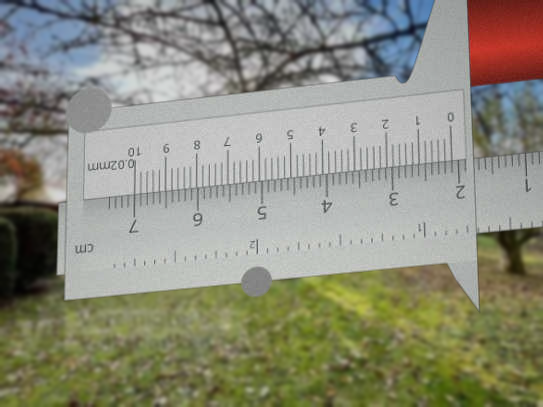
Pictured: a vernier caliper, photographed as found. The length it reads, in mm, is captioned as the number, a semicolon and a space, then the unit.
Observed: 21.0; mm
